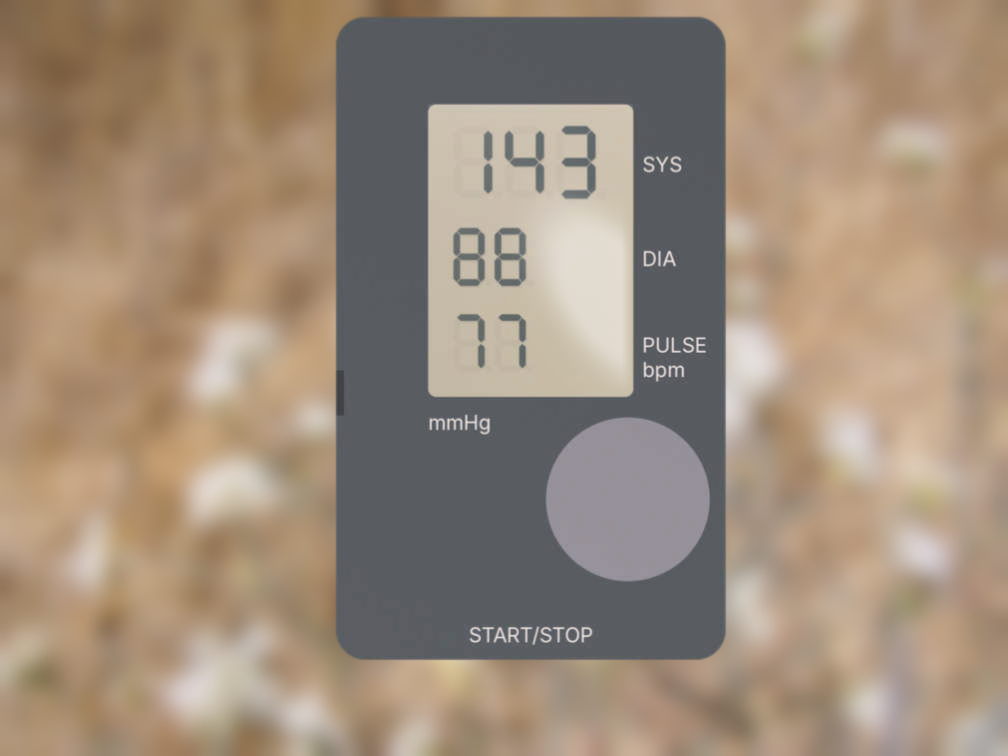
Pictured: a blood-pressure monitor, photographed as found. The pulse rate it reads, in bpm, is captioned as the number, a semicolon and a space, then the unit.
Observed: 77; bpm
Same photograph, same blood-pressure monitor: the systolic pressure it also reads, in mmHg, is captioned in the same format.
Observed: 143; mmHg
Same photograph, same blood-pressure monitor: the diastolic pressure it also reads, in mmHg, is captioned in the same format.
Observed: 88; mmHg
